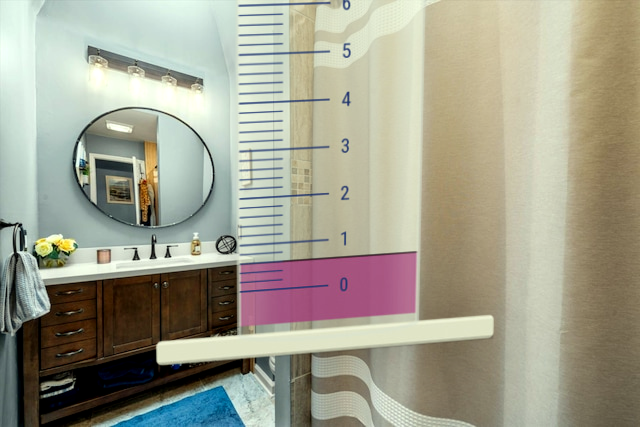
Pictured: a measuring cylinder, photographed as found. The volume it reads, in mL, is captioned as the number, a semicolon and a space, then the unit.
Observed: 0.6; mL
